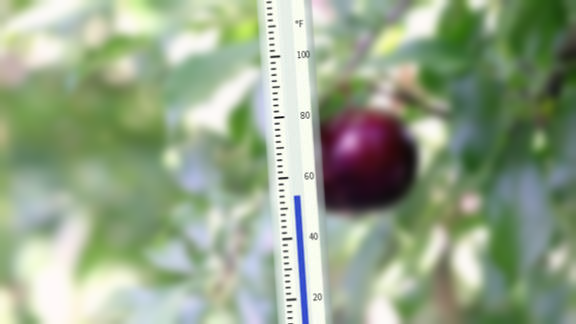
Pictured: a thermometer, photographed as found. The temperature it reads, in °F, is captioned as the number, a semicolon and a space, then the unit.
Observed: 54; °F
